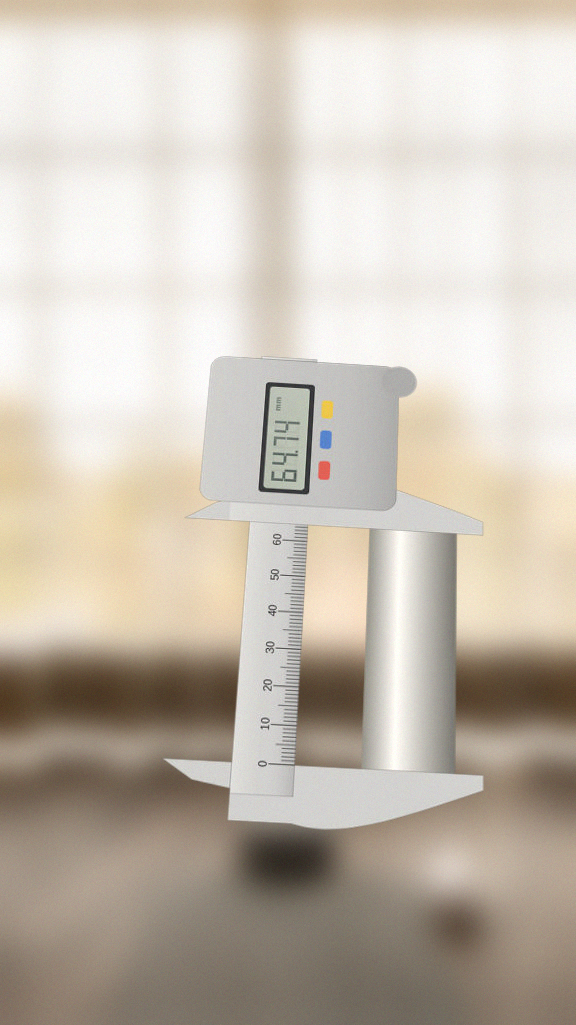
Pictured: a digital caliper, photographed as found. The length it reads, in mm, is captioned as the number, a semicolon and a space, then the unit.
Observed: 64.74; mm
